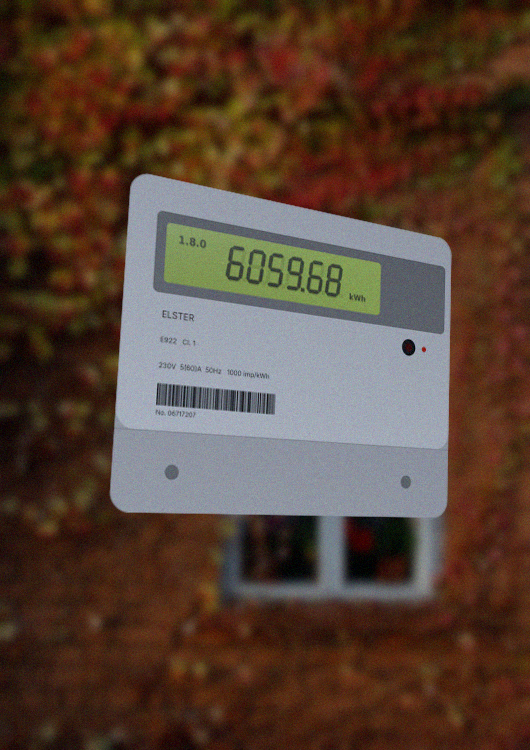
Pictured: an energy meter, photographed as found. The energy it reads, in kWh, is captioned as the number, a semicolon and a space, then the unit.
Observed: 6059.68; kWh
